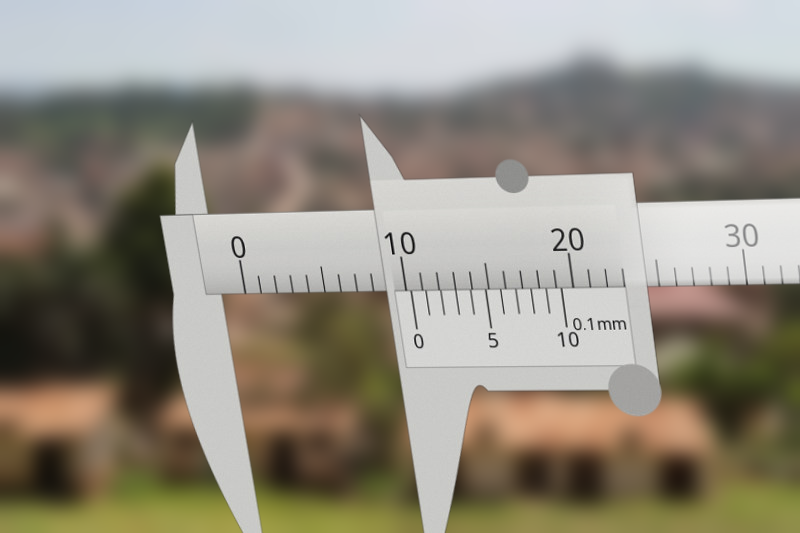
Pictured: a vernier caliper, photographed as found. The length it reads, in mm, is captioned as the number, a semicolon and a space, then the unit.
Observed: 10.3; mm
